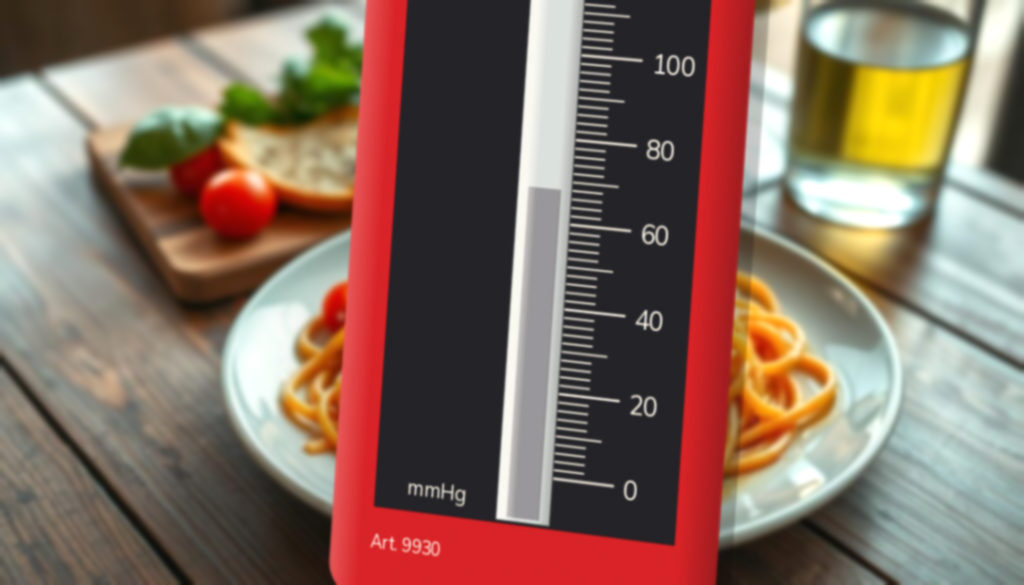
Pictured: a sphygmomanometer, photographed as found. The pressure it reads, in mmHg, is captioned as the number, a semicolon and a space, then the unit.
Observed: 68; mmHg
